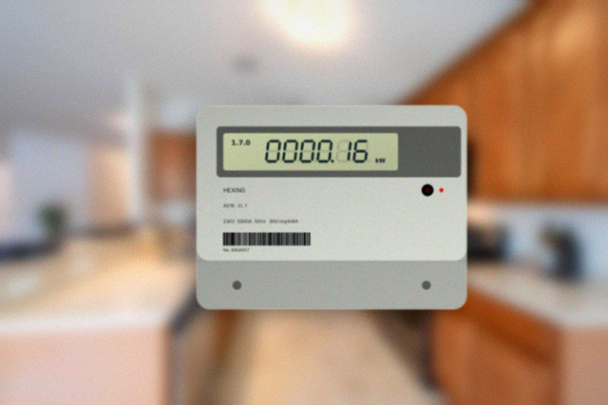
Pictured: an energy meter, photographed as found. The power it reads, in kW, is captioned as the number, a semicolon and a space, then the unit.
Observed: 0.16; kW
